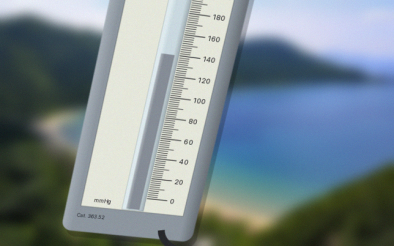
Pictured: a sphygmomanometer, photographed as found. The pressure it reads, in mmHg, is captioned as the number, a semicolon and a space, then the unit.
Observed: 140; mmHg
